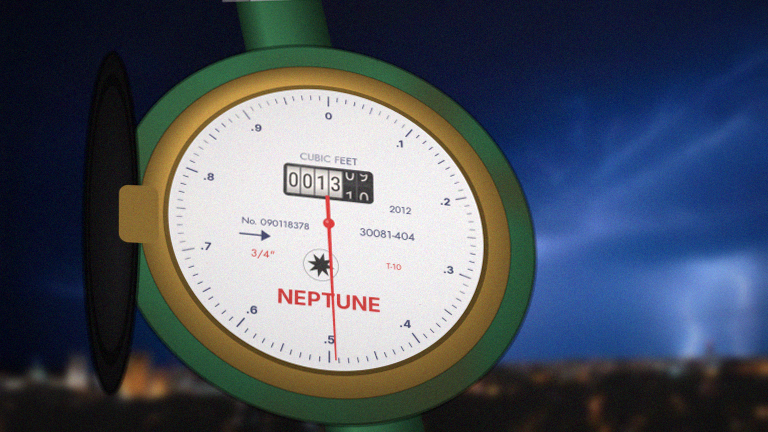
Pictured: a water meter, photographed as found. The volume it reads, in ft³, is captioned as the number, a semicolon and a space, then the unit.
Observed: 1309.49; ft³
